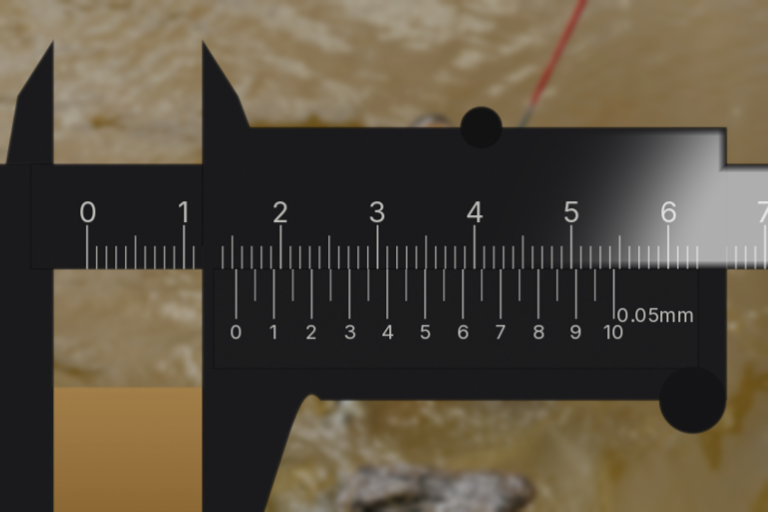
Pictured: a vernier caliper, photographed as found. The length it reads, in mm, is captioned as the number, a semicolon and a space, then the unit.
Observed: 15.4; mm
